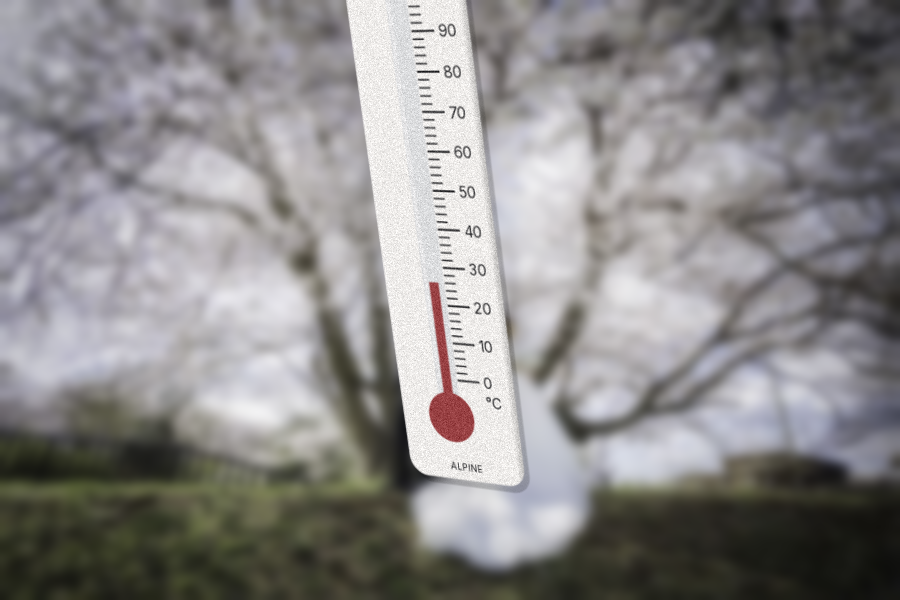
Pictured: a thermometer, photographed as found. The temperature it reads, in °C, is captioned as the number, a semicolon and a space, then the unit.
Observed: 26; °C
